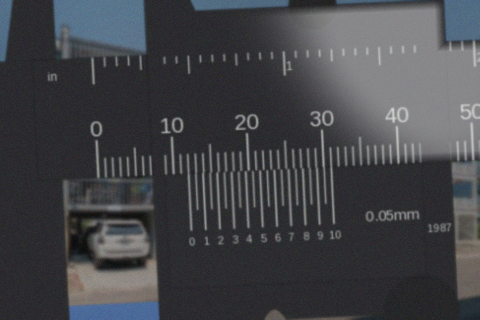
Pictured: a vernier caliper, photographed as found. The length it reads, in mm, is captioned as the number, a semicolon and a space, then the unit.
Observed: 12.0; mm
